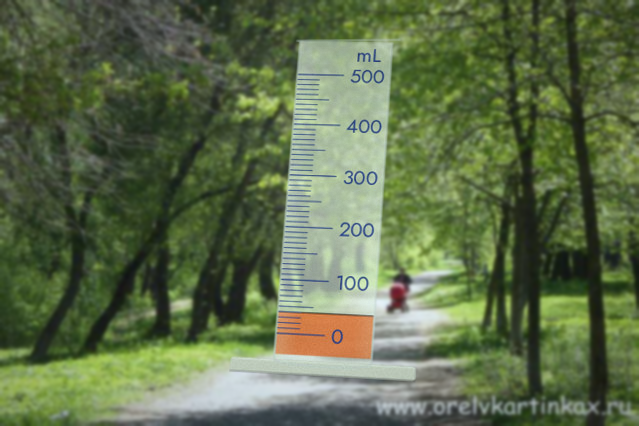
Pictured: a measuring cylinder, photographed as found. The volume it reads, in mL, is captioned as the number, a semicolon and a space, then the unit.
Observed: 40; mL
